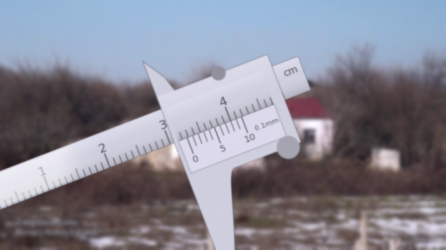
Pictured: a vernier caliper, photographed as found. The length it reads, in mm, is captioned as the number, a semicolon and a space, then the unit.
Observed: 32.8; mm
